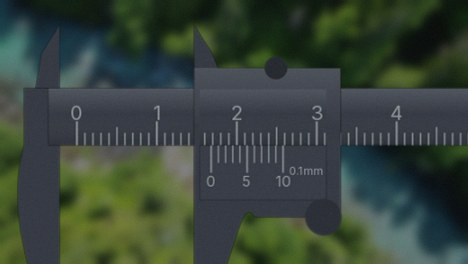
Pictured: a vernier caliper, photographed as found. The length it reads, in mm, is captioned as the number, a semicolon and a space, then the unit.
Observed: 16.8; mm
